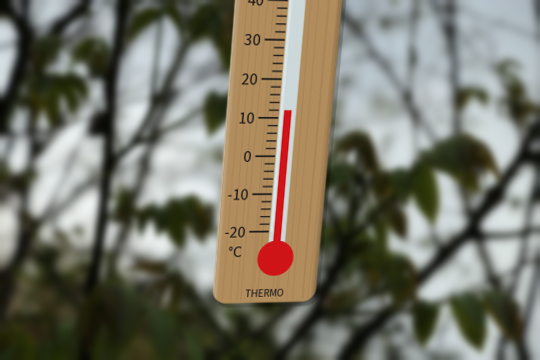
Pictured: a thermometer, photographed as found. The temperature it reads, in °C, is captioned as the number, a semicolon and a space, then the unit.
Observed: 12; °C
